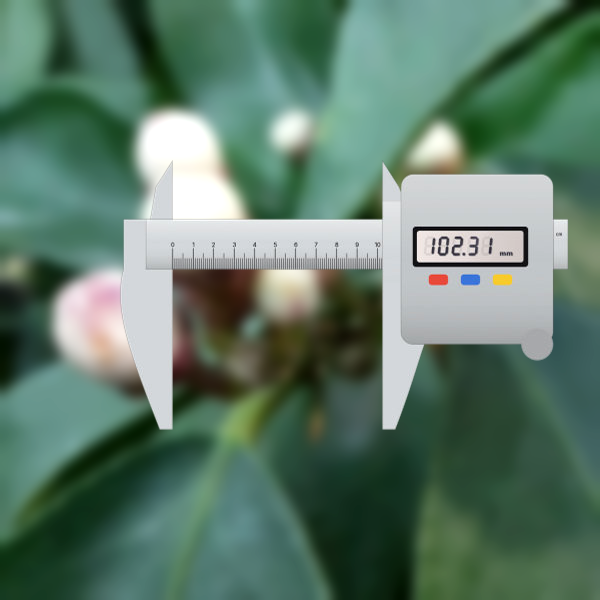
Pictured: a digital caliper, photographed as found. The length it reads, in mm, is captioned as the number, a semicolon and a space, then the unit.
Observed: 102.31; mm
